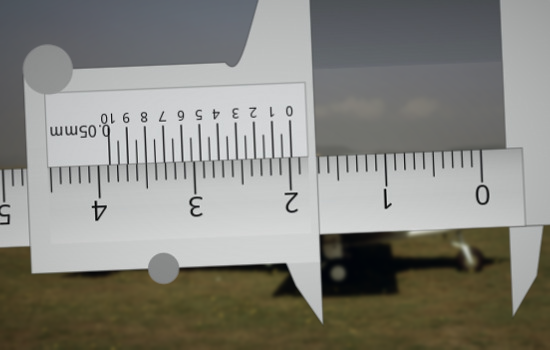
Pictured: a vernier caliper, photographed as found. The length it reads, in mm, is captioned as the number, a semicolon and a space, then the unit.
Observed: 19.8; mm
